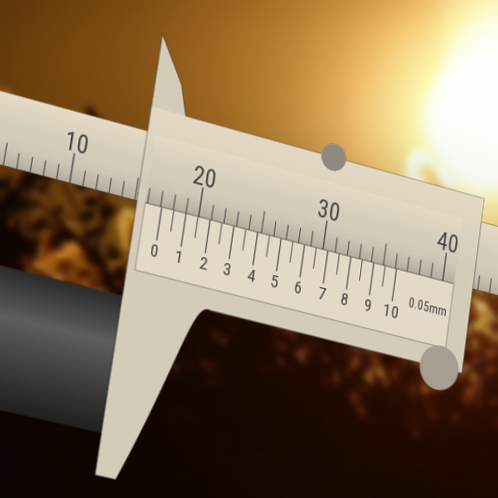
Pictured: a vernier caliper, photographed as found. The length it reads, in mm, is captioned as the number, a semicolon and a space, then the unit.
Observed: 17.1; mm
